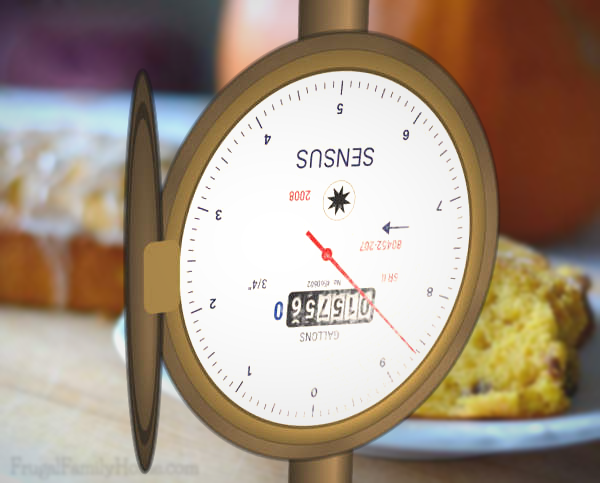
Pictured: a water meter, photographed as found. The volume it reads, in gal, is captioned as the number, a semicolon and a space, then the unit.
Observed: 157558.6; gal
